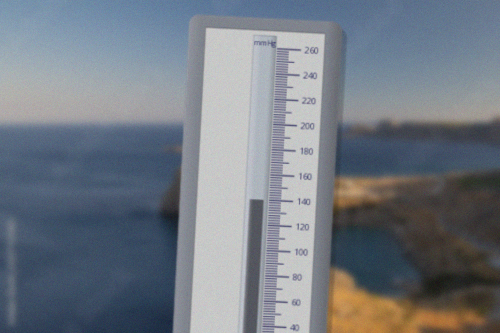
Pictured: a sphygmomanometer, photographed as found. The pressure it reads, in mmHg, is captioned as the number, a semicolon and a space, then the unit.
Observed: 140; mmHg
